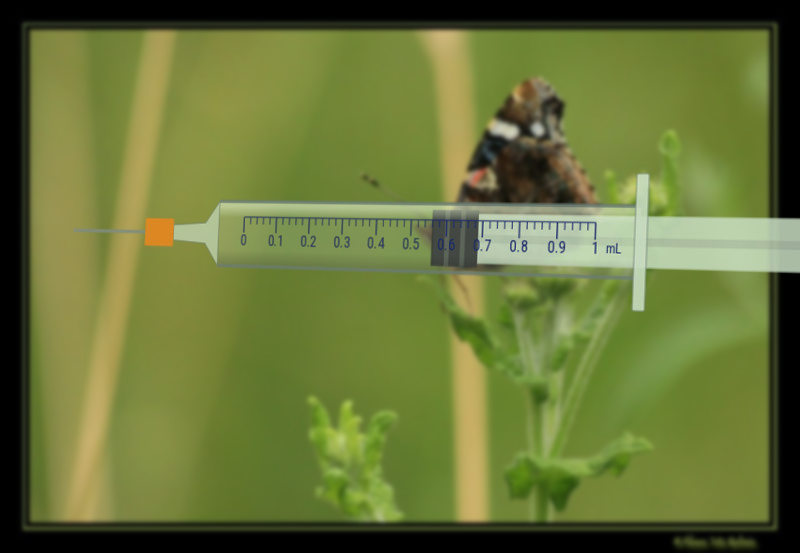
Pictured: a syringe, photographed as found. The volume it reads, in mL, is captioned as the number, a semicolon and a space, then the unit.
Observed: 0.56; mL
